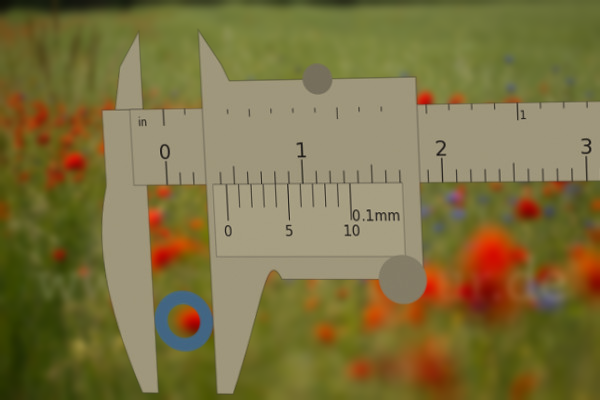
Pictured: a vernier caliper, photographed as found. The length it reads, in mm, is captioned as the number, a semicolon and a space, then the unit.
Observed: 4.4; mm
